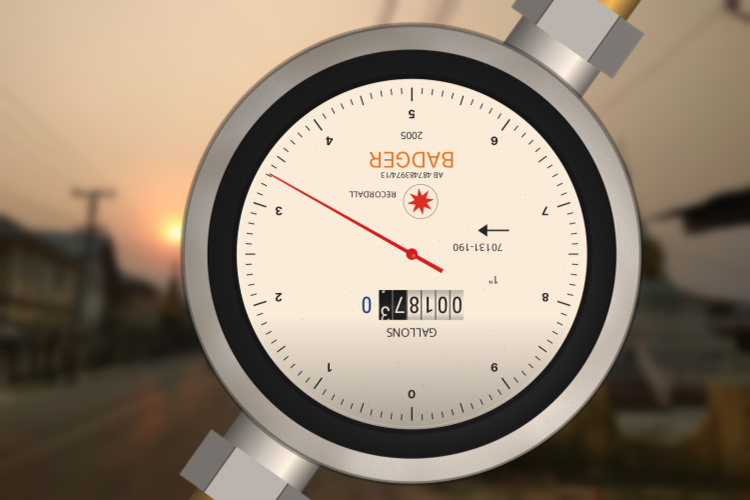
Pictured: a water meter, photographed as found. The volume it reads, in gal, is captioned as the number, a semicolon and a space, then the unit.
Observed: 18733.3; gal
